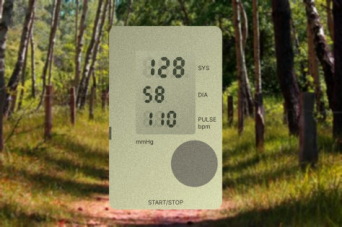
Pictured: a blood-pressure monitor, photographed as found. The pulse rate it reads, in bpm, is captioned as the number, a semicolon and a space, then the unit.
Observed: 110; bpm
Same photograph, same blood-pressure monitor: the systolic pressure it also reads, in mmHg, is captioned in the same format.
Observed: 128; mmHg
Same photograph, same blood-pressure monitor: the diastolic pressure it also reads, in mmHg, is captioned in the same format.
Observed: 58; mmHg
